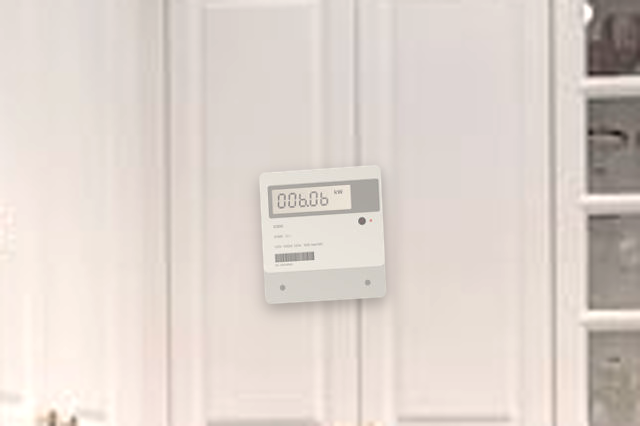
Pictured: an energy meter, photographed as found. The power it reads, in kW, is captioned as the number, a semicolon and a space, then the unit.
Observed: 6.06; kW
